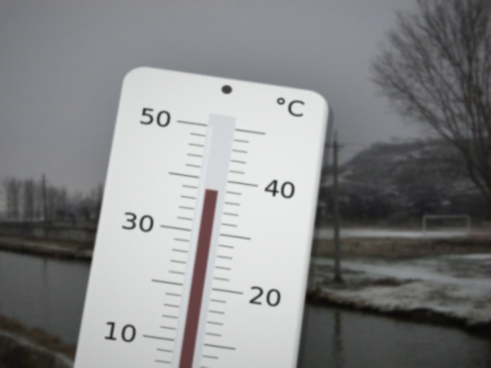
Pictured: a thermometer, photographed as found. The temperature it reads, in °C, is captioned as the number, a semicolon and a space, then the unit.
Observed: 38; °C
